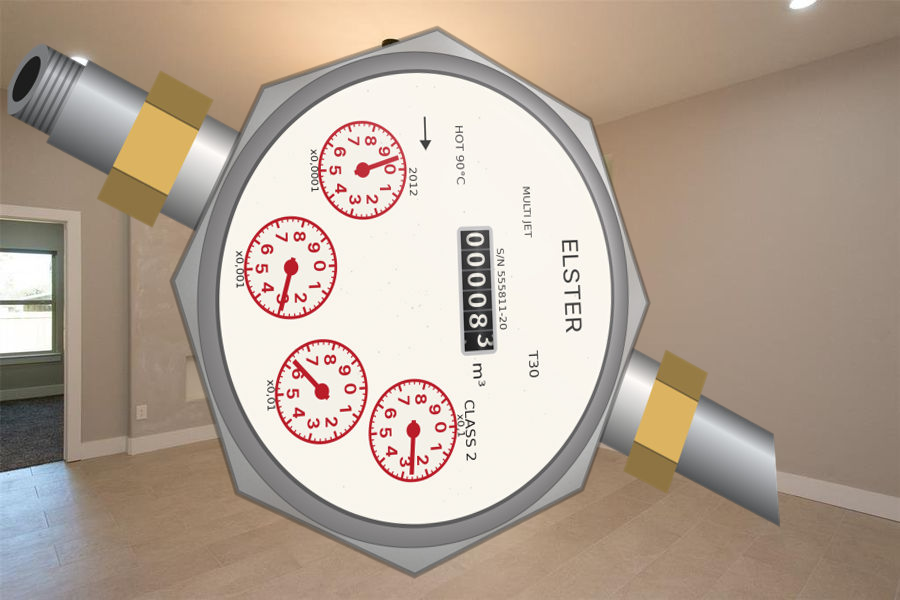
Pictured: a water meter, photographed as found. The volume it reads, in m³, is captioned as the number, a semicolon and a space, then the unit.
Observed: 83.2629; m³
